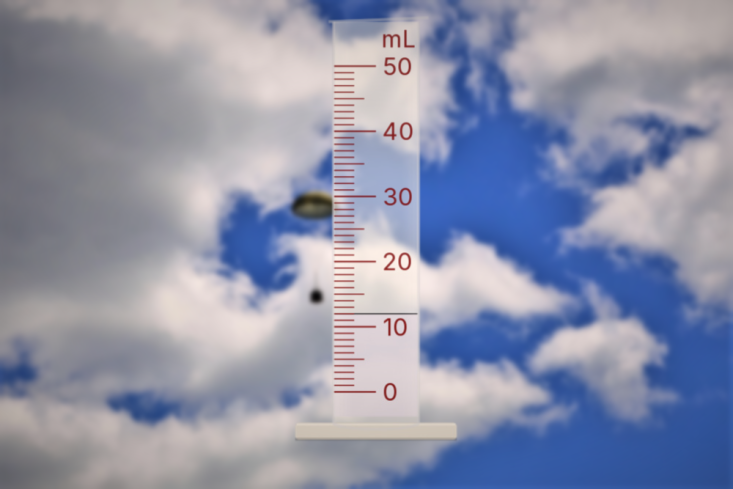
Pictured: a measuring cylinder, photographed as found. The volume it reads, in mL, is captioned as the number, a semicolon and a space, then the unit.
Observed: 12; mL
